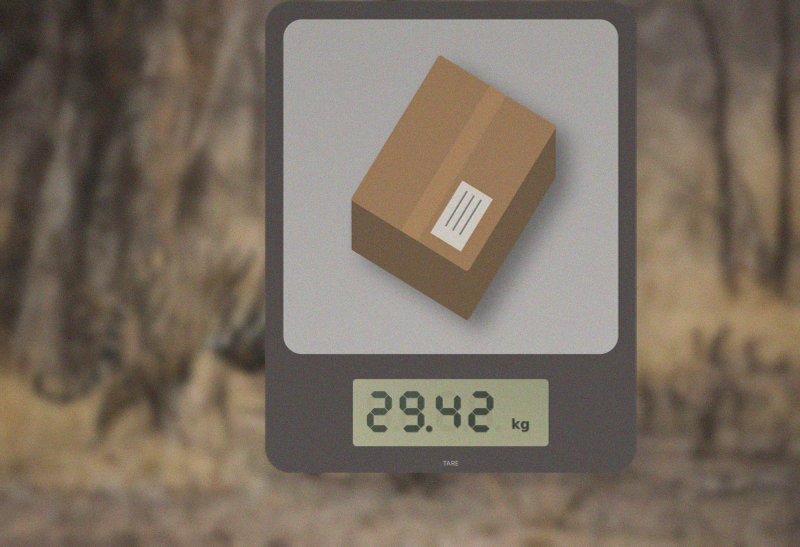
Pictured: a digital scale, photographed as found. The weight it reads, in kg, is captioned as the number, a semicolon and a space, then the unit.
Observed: 29.42; kg
